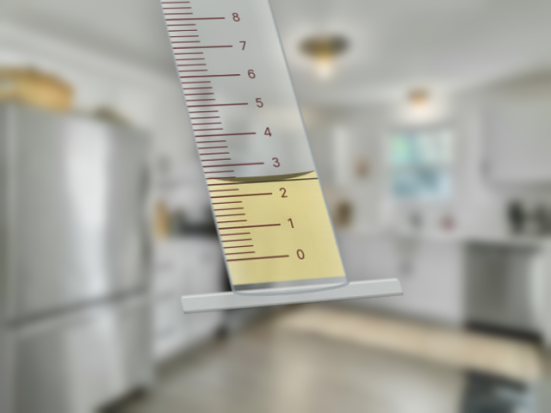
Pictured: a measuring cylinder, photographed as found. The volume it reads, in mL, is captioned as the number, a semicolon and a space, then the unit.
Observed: 2.4; mL
